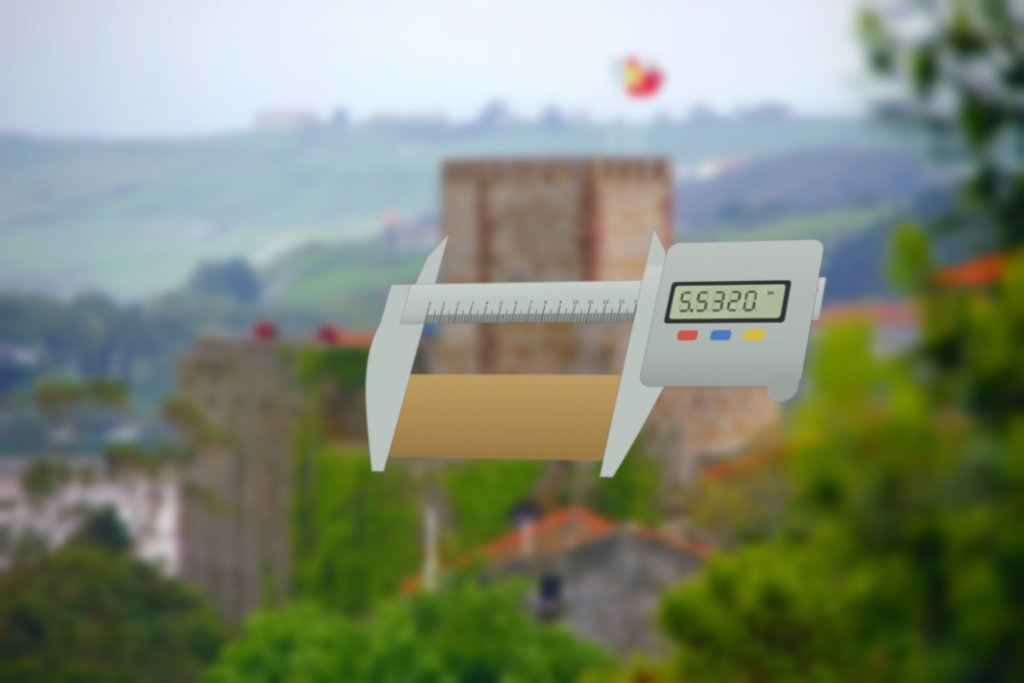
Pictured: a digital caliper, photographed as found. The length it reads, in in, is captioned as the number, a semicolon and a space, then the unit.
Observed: 5.5320; in
